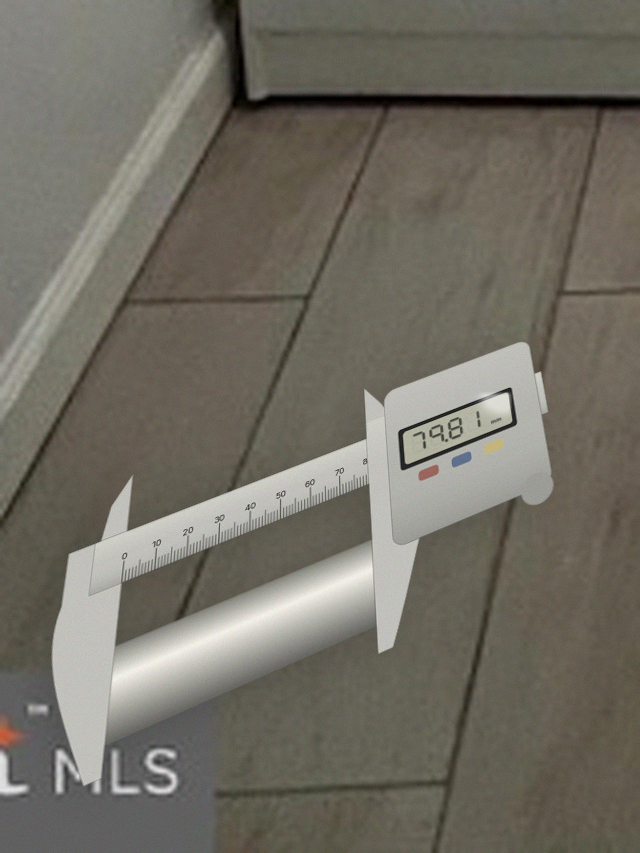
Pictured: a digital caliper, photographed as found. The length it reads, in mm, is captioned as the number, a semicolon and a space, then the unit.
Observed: 79.81; mm
